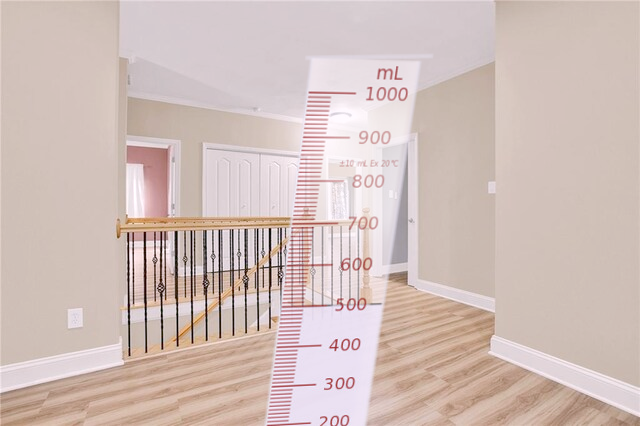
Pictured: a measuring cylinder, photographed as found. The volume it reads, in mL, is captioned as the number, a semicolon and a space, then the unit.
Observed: 500; mL
